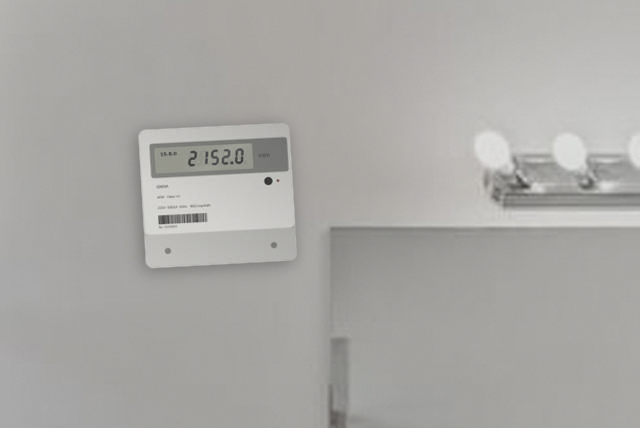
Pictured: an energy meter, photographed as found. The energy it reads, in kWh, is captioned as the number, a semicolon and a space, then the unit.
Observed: 2152.0; kWh
